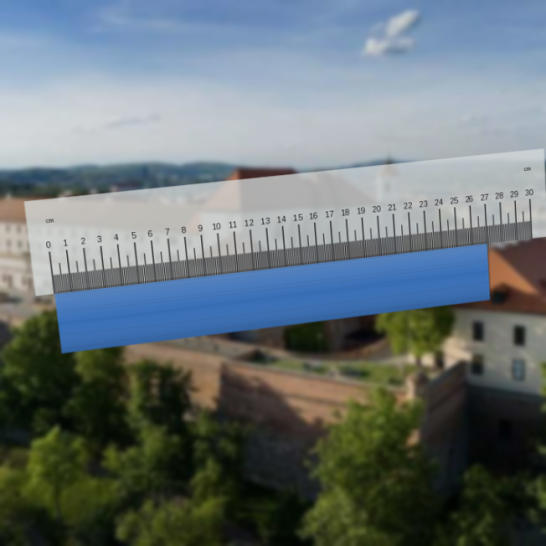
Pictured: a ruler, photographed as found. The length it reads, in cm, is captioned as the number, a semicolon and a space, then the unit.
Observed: 27; cm
